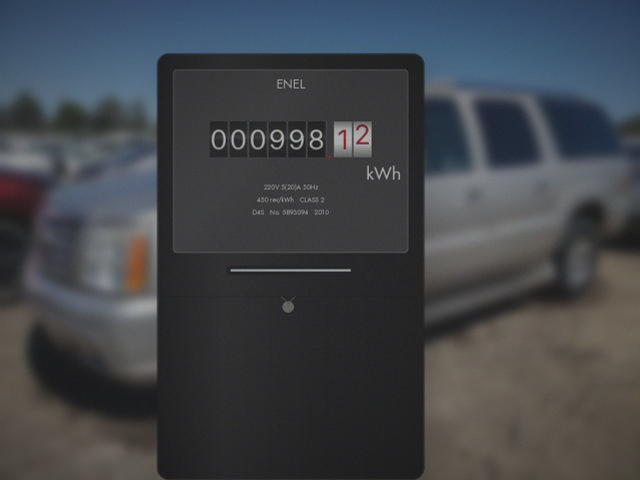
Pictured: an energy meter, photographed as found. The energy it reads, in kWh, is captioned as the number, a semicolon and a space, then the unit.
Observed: 998.12; kWh
